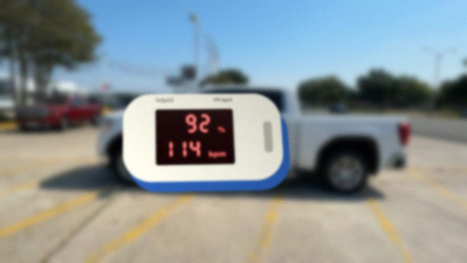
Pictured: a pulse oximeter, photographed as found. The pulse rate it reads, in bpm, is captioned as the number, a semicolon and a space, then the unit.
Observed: 114; bpm
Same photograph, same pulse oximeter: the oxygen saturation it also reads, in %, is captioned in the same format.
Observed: 92; %
